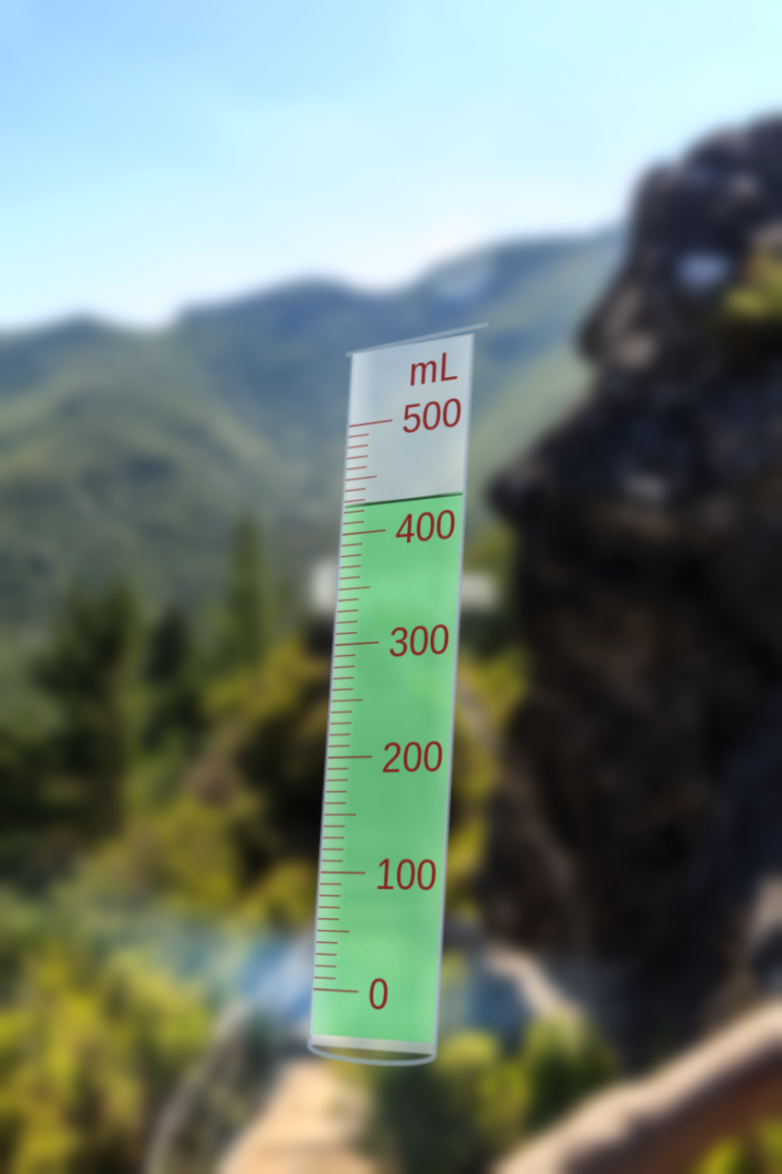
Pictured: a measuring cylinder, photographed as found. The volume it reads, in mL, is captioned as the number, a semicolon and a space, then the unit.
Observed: 425; mL
